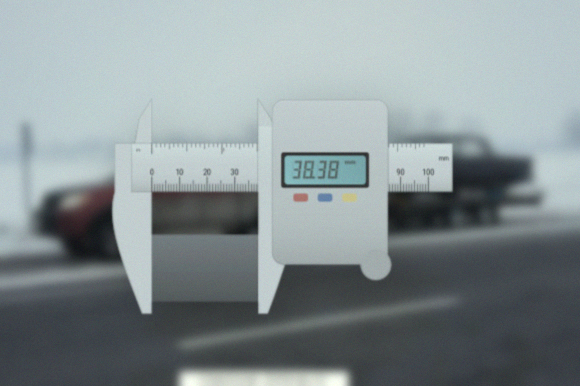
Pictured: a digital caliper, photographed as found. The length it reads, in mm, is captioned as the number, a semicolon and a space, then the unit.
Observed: 38.38; mm
